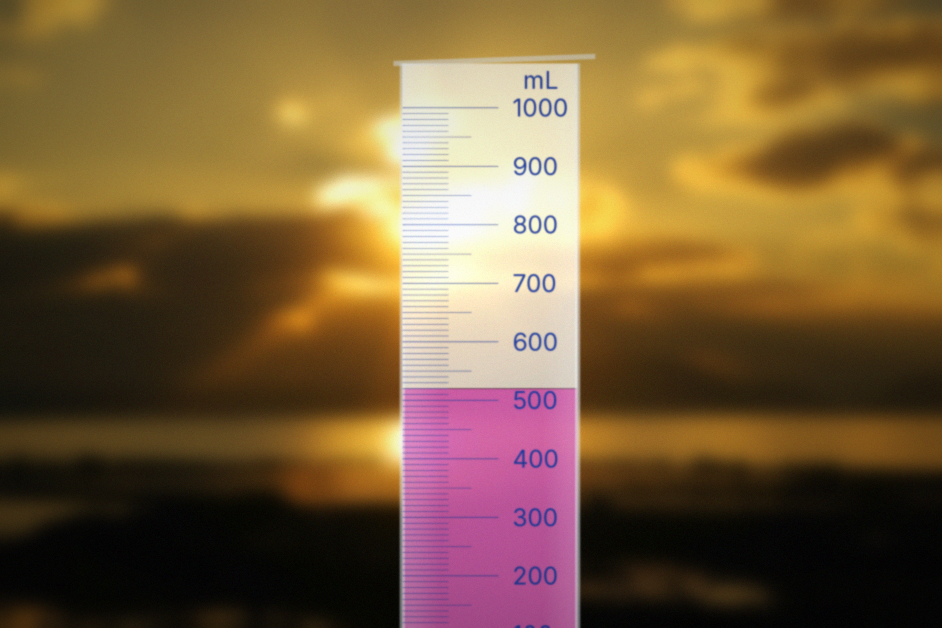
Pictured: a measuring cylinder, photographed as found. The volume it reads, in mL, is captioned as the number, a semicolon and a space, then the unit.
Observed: 520; mL
